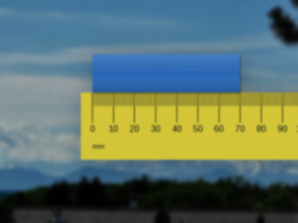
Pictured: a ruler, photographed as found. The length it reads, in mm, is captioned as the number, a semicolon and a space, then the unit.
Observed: 70; mm
